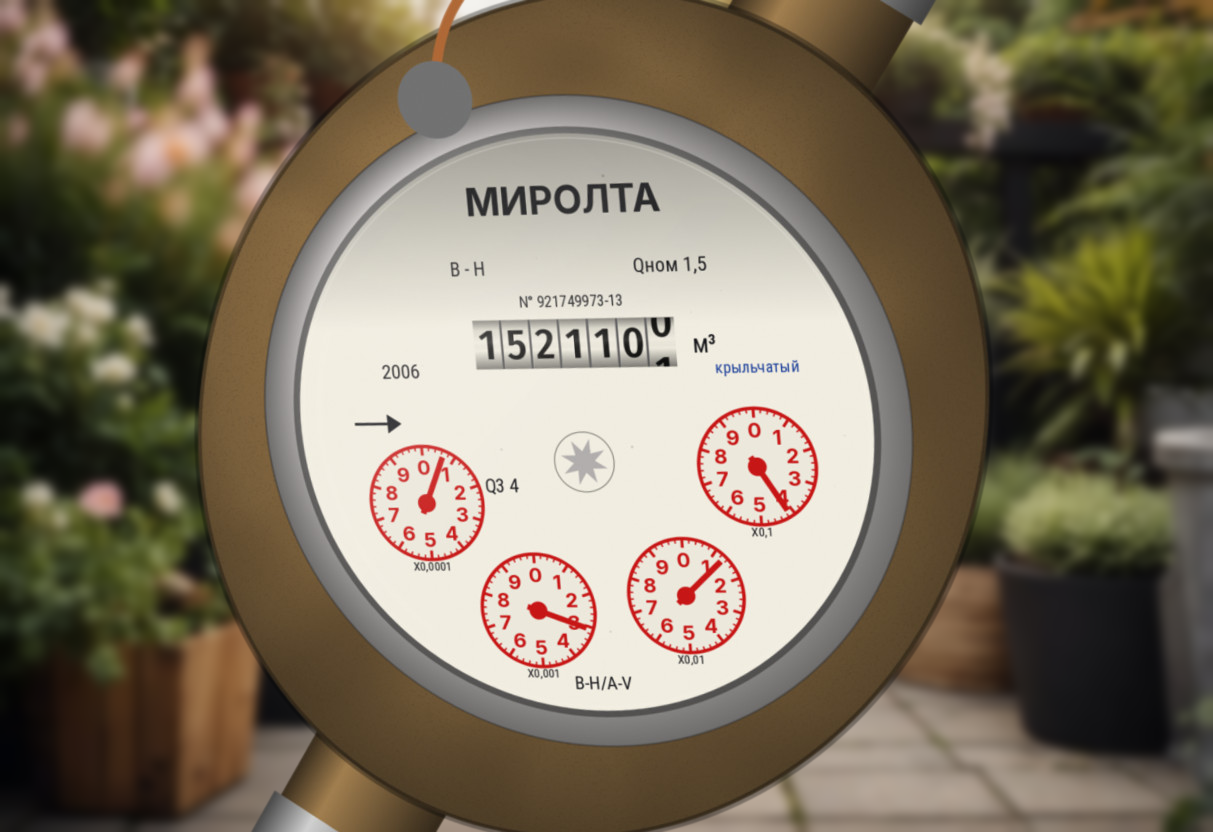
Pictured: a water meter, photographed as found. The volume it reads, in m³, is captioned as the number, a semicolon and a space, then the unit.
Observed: 1521100.4130; m³
